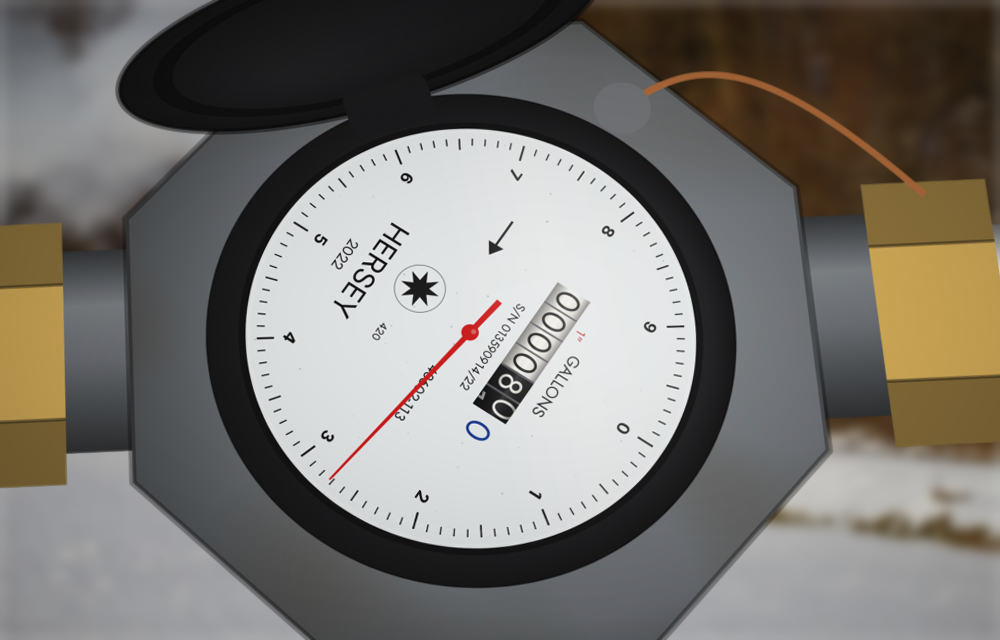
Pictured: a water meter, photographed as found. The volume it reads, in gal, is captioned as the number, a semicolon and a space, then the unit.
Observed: 802.7; gal
